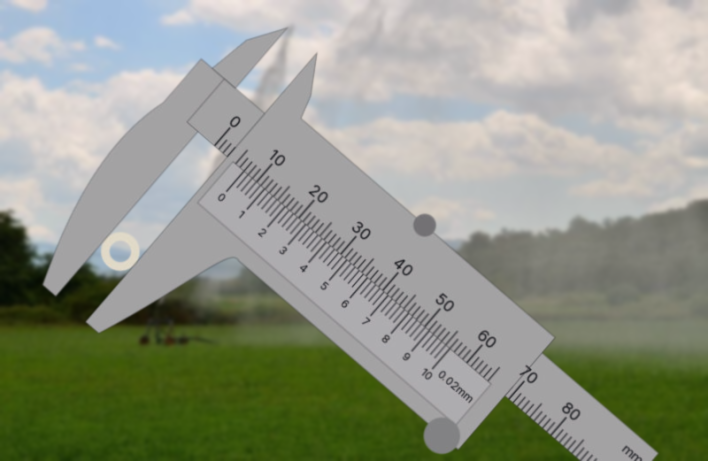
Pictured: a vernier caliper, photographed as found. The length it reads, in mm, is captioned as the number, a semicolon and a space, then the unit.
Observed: 7.0; mm
